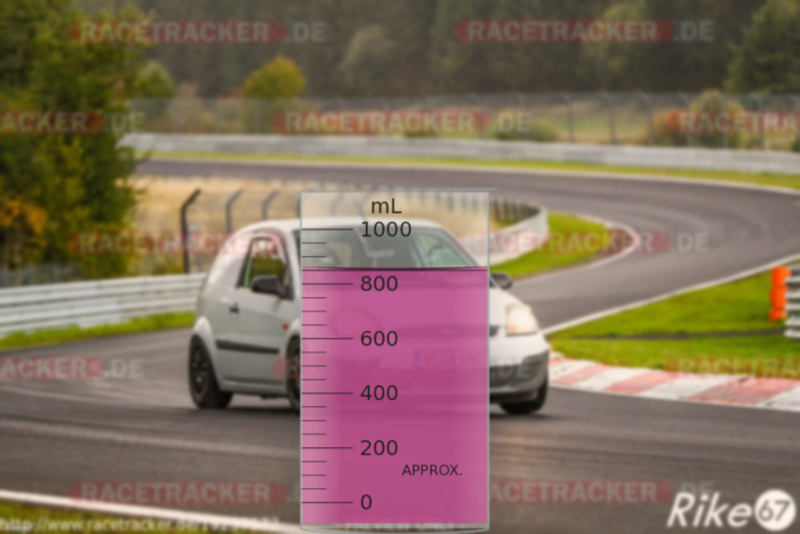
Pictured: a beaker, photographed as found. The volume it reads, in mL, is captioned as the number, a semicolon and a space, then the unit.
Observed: 850; mL
